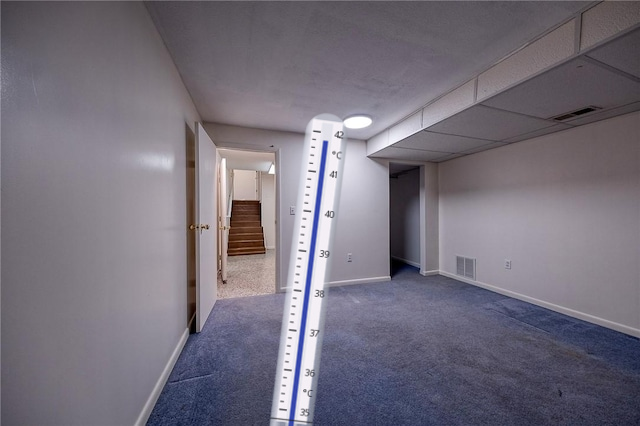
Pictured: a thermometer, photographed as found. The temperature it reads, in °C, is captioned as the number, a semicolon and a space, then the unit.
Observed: 41.8; °C
